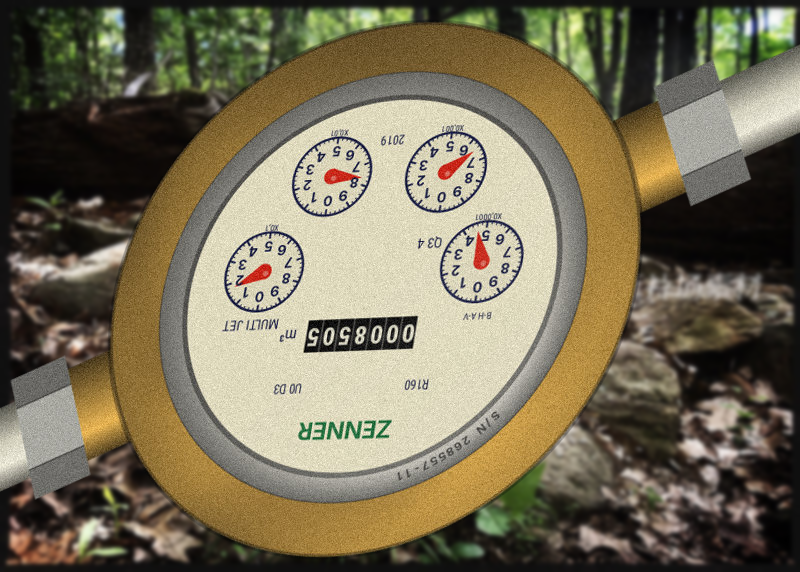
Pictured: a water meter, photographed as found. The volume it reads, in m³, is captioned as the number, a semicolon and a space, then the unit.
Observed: 8505.1764; m³
